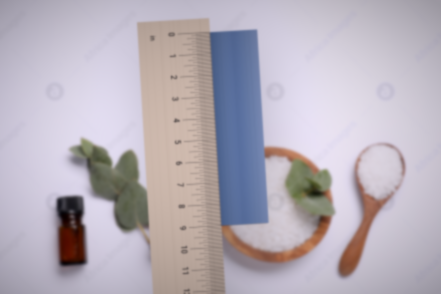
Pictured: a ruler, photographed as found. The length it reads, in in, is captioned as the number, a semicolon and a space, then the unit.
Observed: 9; in
